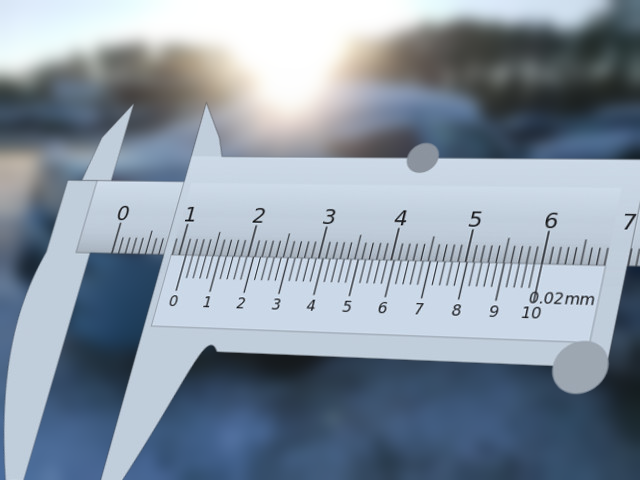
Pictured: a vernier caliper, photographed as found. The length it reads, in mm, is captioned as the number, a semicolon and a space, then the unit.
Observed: 11.0; mm
